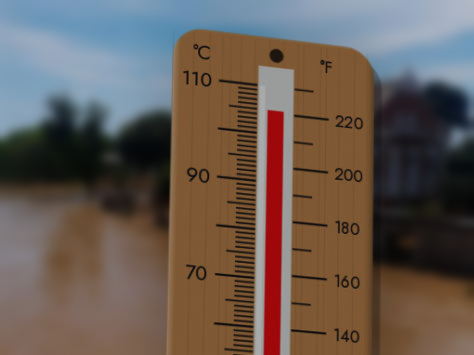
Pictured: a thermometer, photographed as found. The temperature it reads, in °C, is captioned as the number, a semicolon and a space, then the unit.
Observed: 105; °C
